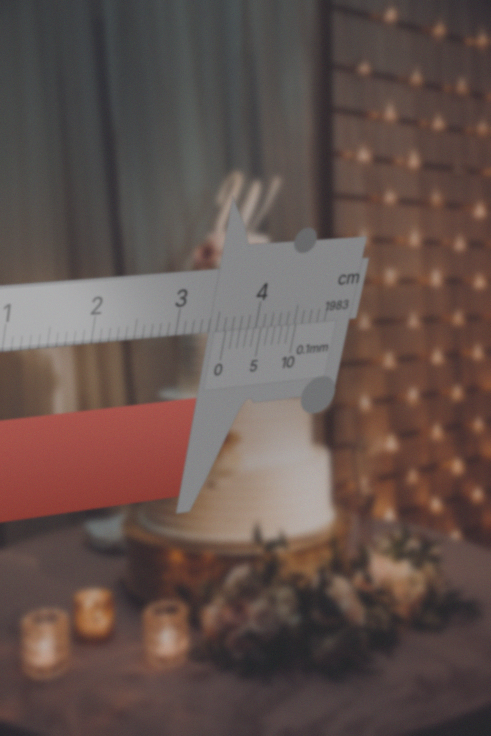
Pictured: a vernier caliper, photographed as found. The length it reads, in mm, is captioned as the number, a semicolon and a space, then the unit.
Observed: 36.2; mm
